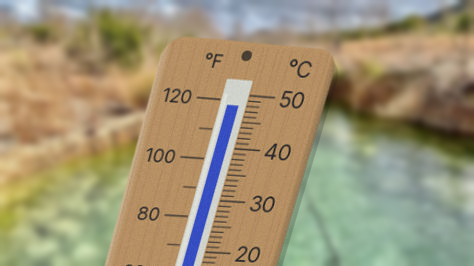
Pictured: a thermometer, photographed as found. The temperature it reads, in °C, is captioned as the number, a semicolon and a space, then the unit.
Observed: 48; °C
